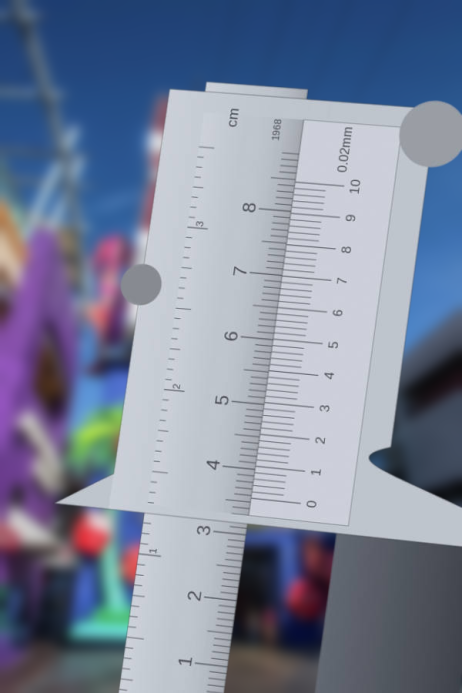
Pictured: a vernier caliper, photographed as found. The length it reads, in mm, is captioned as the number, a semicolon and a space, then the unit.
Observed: 35.6; mm
